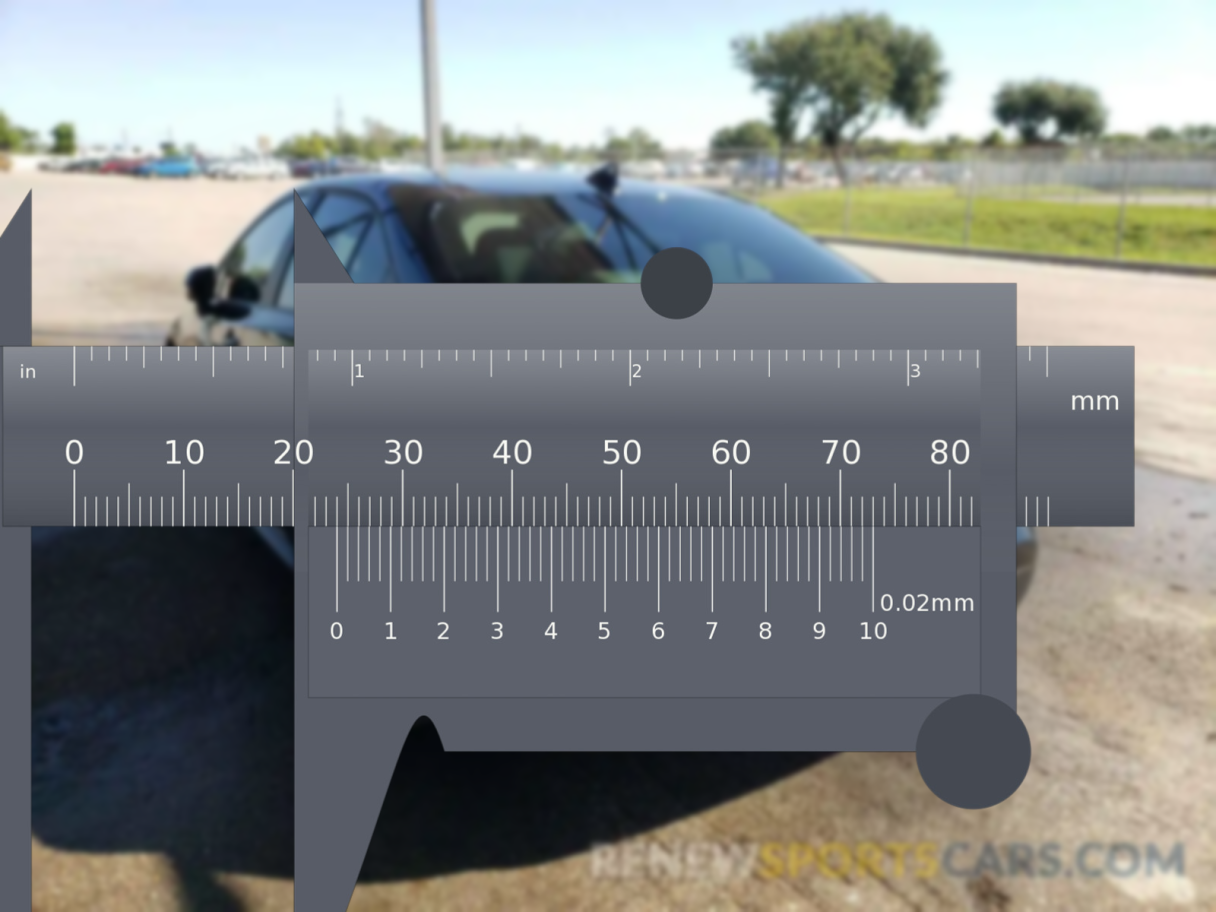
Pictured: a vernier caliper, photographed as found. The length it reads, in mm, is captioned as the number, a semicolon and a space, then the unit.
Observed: 24.0; mm
